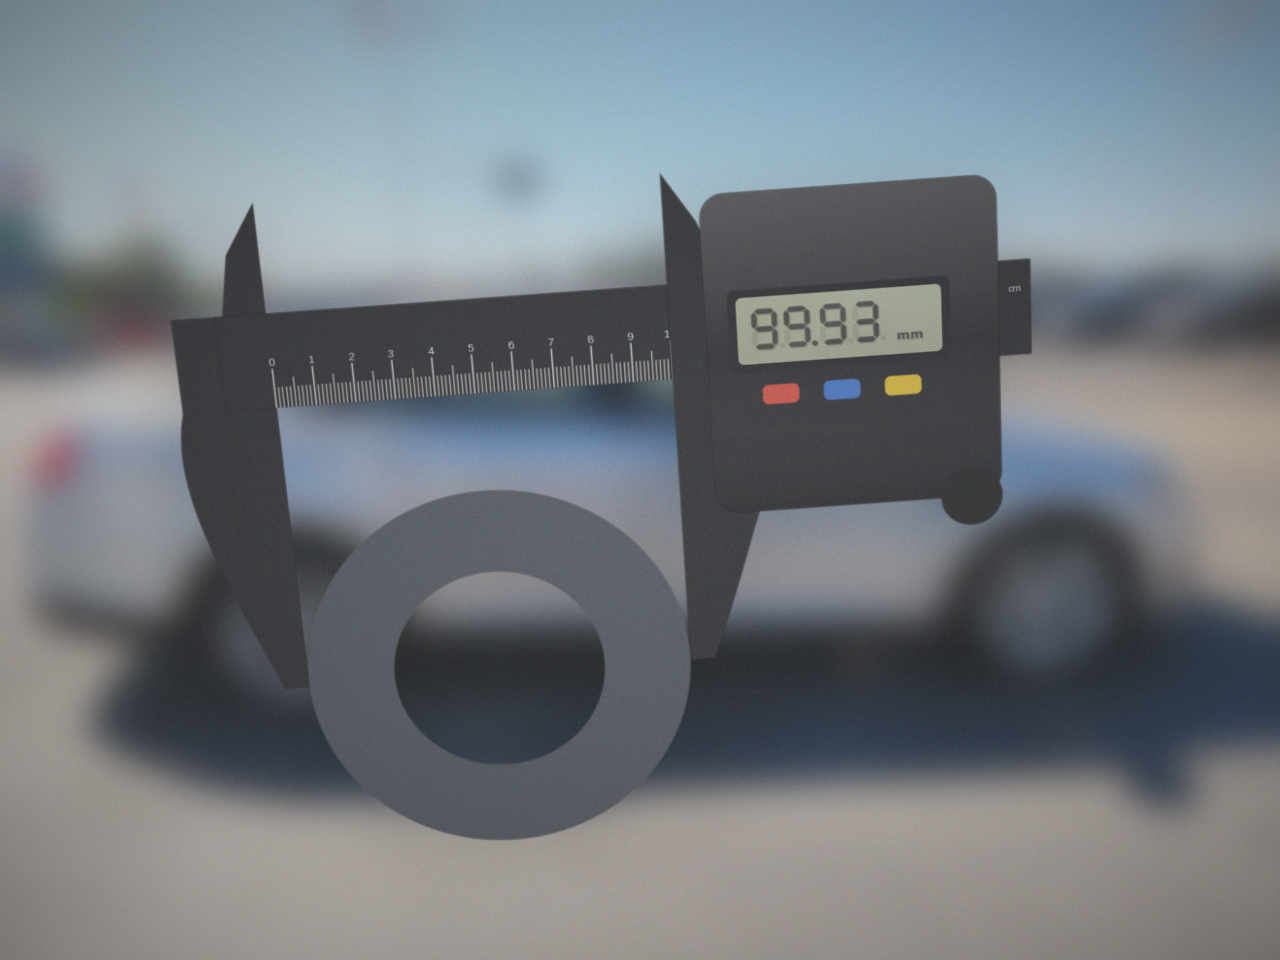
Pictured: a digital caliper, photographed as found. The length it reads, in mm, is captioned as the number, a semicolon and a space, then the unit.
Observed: 99.93; mm
